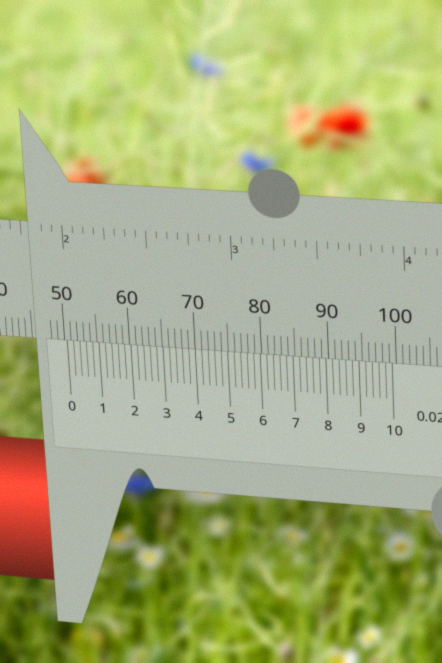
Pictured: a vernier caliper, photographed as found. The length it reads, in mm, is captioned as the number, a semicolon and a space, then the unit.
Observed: 50.4; mm
